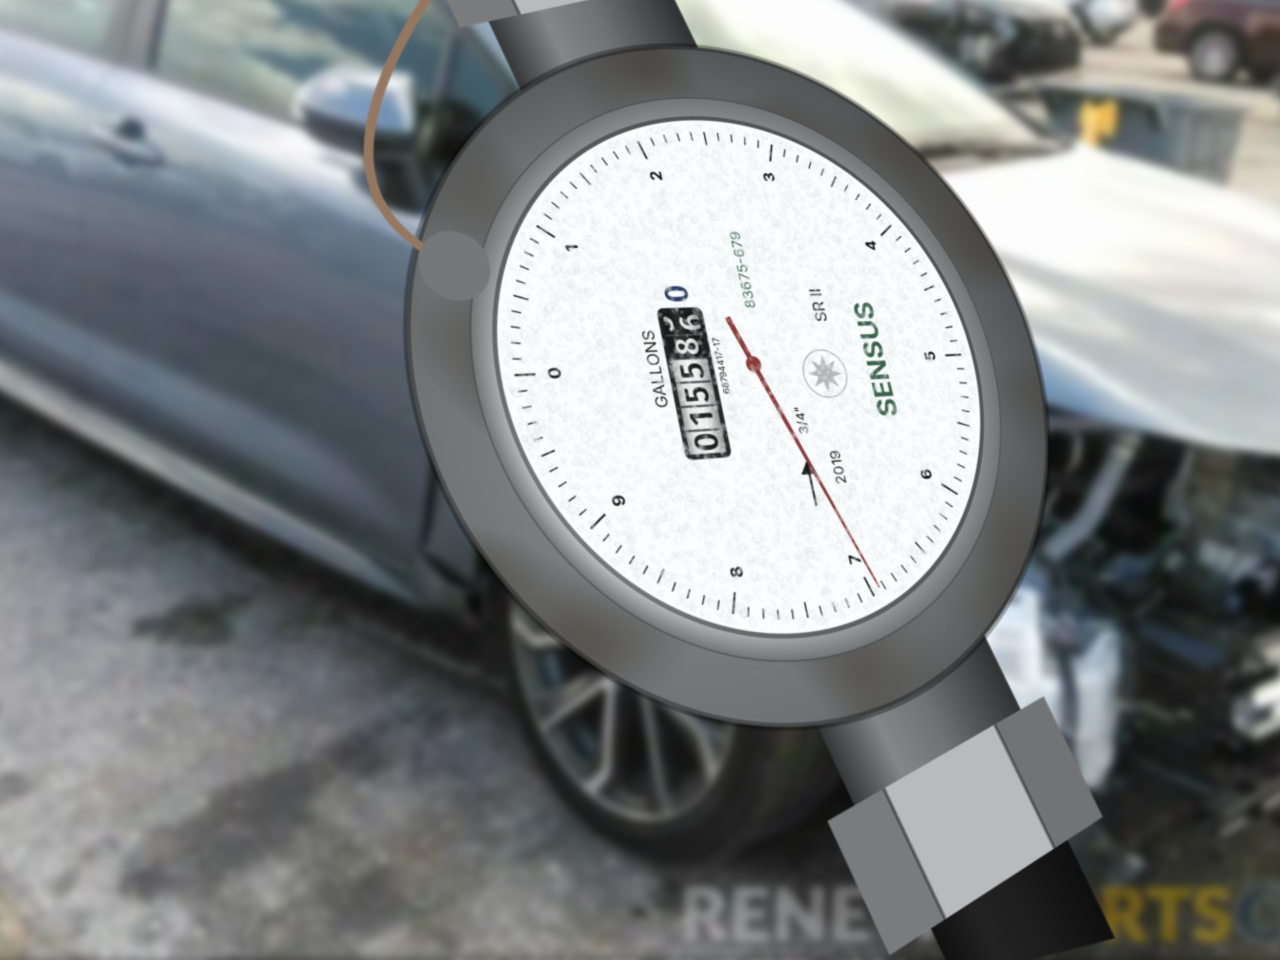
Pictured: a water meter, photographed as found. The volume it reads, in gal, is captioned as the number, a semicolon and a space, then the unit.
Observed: 155856.9; gal
